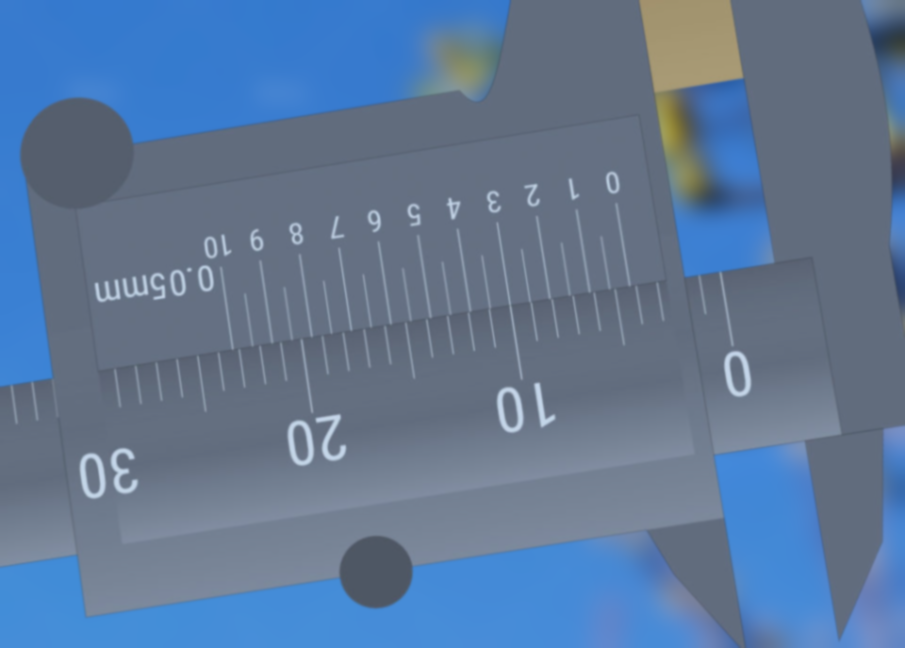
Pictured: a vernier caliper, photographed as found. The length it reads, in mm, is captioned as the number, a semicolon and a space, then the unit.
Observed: 4.3; mm
